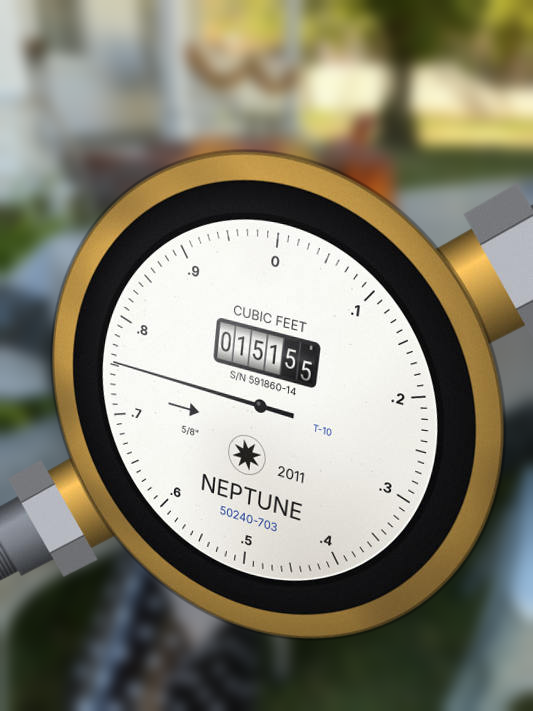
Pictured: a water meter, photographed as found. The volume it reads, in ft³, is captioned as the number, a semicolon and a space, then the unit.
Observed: 15154.75; ft³
